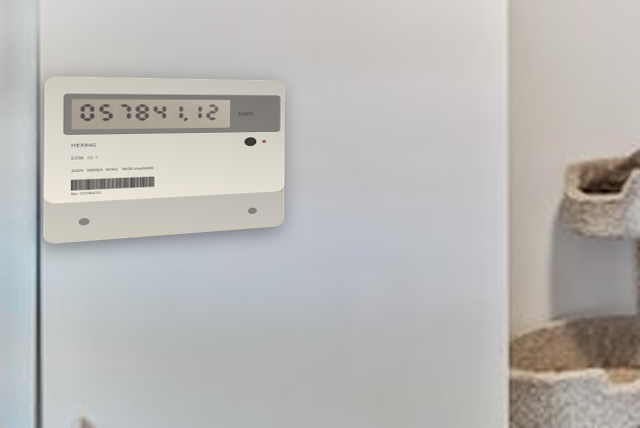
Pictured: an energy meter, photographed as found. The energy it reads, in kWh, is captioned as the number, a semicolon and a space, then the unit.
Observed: 57841.12; kWh
